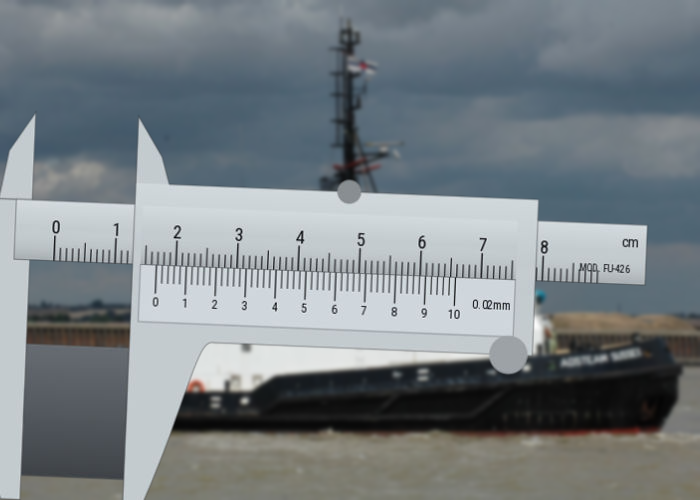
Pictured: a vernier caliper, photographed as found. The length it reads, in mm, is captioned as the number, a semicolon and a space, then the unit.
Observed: 16.8; mm
